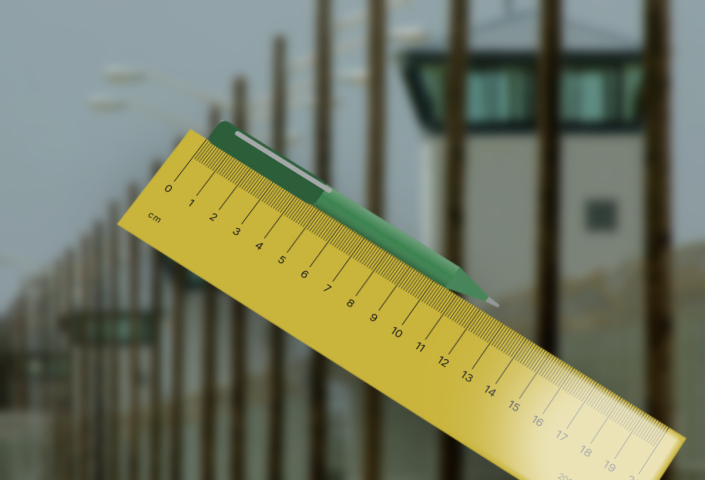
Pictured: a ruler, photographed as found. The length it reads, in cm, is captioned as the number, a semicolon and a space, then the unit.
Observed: 12.5; cm
